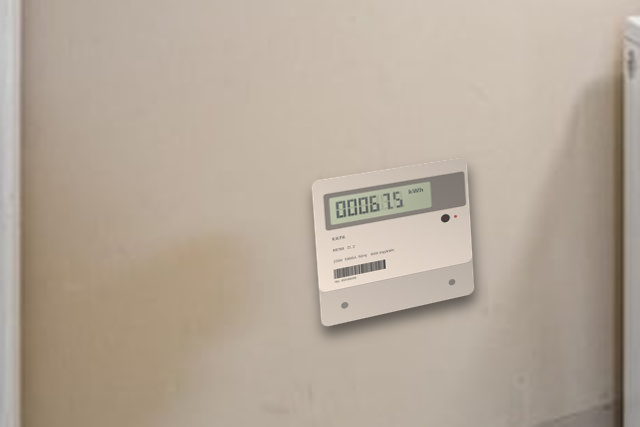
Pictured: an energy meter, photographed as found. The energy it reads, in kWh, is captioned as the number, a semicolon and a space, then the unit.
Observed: 67.5; kWh
